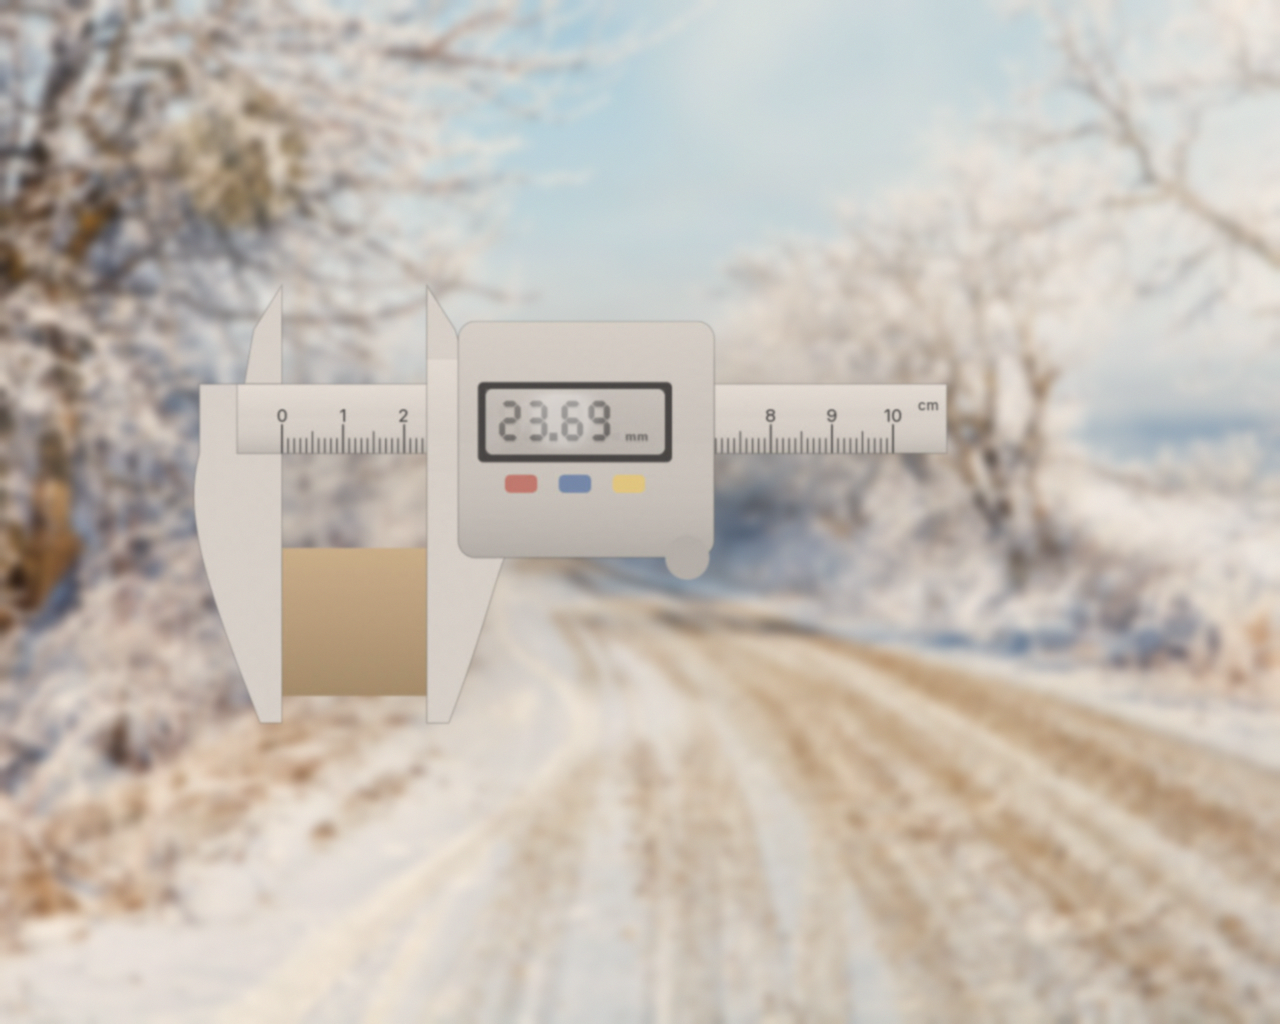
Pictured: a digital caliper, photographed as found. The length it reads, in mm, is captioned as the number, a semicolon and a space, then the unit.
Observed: 23.69; mm
